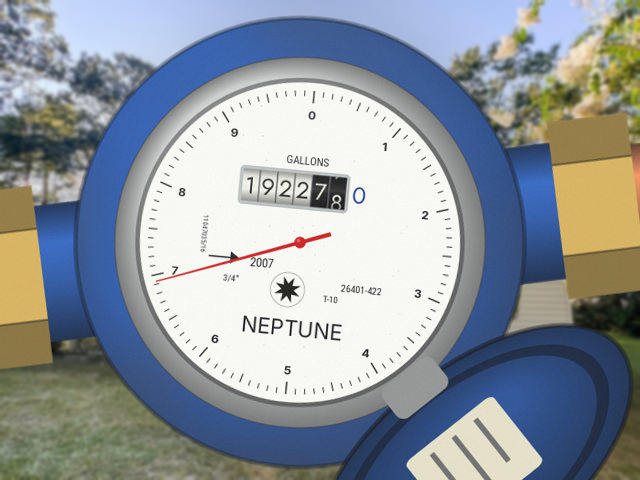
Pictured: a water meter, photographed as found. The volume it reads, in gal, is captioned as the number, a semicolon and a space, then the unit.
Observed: 1922776.9; gal
